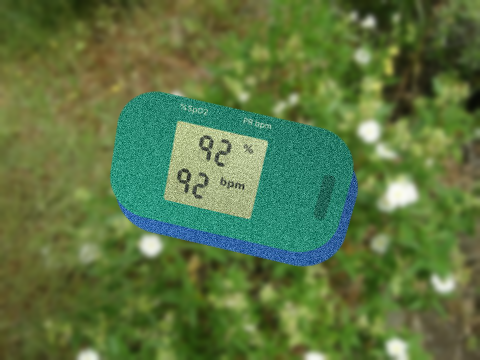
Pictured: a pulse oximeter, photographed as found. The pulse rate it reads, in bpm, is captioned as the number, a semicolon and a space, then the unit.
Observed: 92; bpm
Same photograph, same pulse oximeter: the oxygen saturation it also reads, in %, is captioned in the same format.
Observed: 92; %
